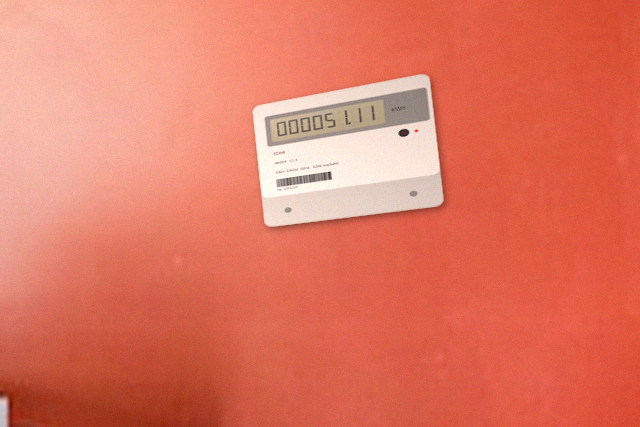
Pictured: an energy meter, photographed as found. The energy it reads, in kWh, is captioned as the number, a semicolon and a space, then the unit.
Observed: 51.11; kWh
